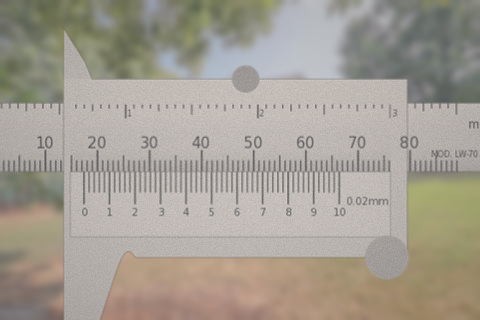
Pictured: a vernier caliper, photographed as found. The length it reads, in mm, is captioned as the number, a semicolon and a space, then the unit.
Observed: 17.4; mm
